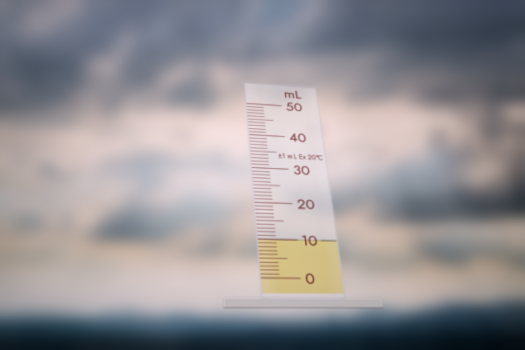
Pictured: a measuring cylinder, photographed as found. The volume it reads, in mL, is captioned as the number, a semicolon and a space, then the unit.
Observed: 10; mL
